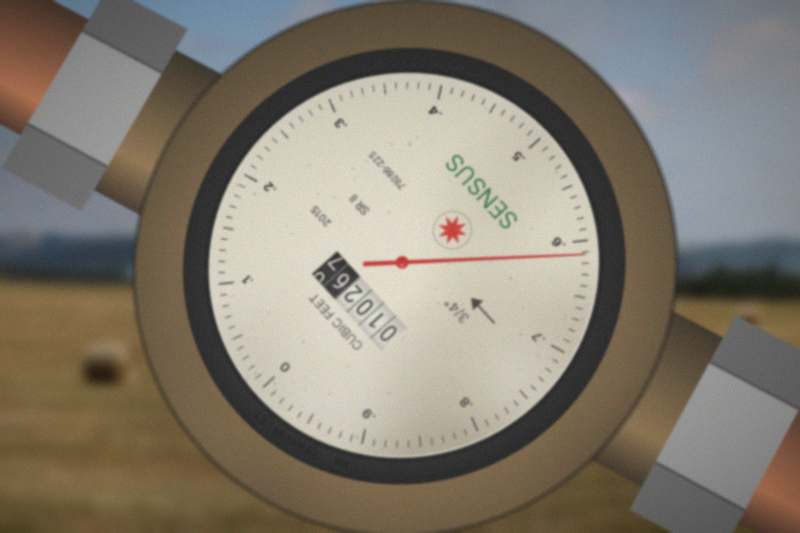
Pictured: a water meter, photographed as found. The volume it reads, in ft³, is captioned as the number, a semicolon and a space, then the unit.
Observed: 10266.61; ft³
